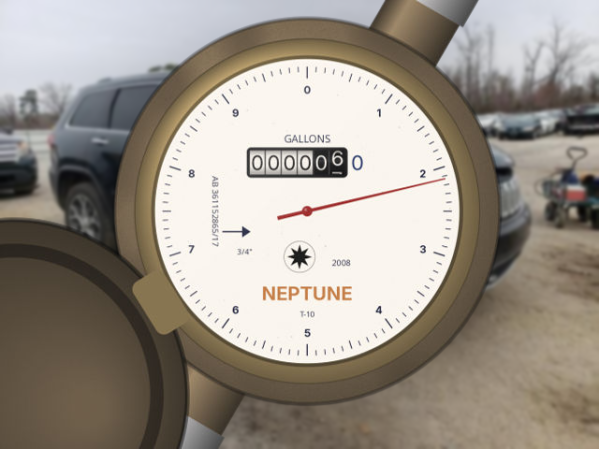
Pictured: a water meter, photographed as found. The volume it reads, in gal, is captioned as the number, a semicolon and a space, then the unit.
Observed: 62.1; gal
